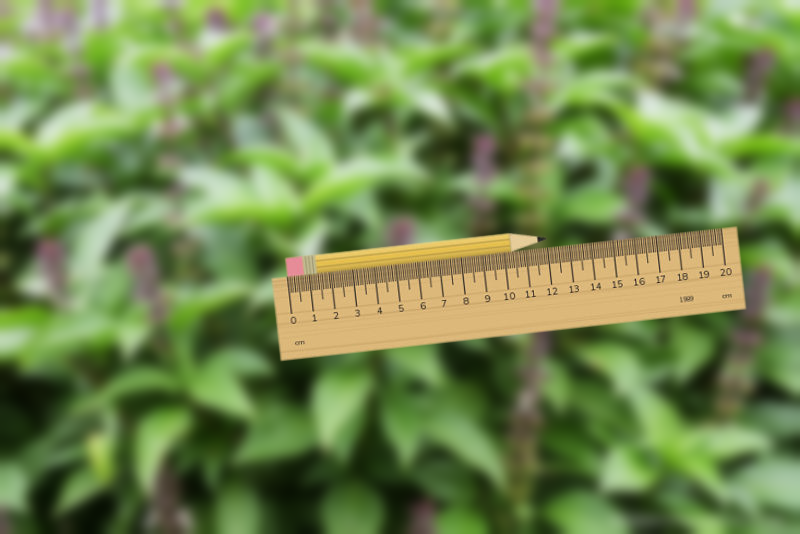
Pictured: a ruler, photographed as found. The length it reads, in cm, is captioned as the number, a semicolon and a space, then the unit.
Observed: 12; cm
